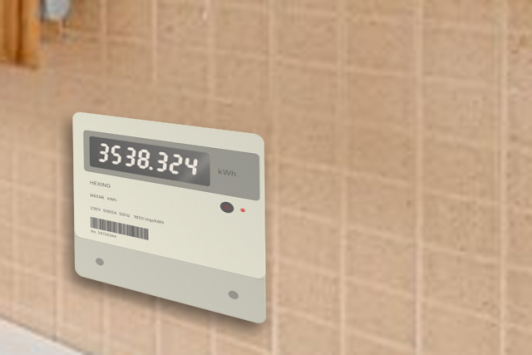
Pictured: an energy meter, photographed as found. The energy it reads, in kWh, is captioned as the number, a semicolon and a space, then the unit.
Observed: 3538.324; kWh
